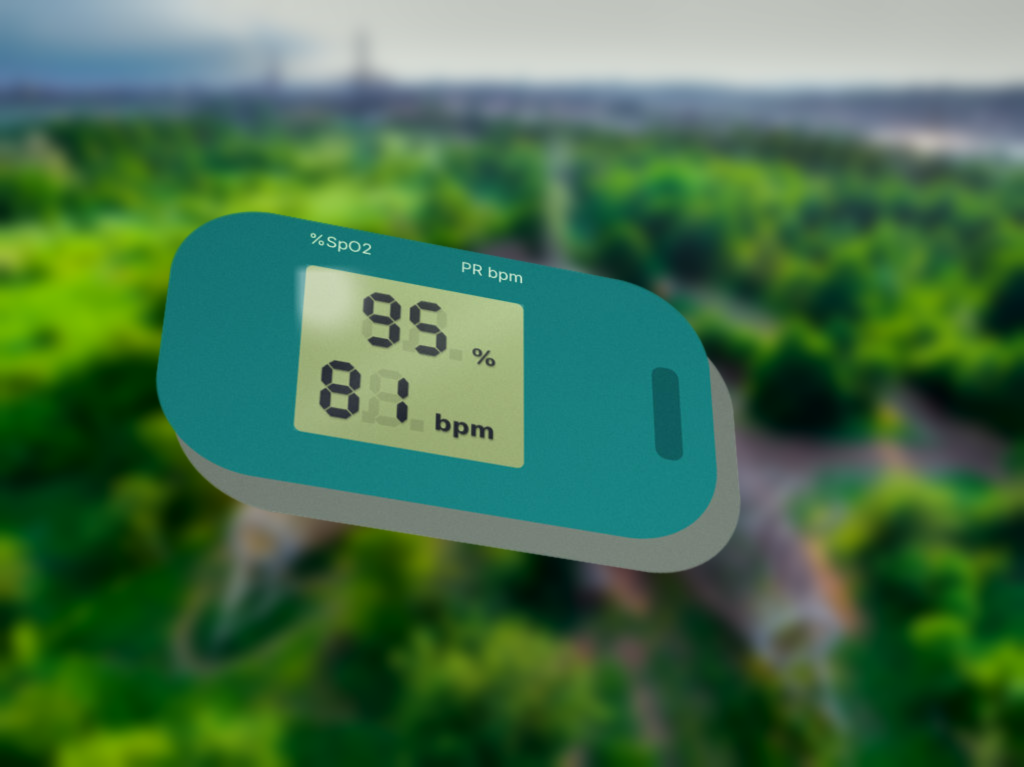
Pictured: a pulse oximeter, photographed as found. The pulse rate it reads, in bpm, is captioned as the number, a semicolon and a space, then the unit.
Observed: 81; bpm
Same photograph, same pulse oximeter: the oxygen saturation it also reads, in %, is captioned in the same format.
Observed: 95; %
